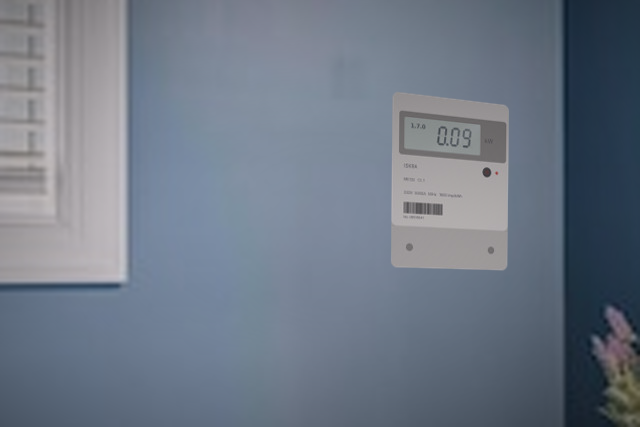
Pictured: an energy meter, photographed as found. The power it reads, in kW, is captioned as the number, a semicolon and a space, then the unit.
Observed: 0.09; kW
